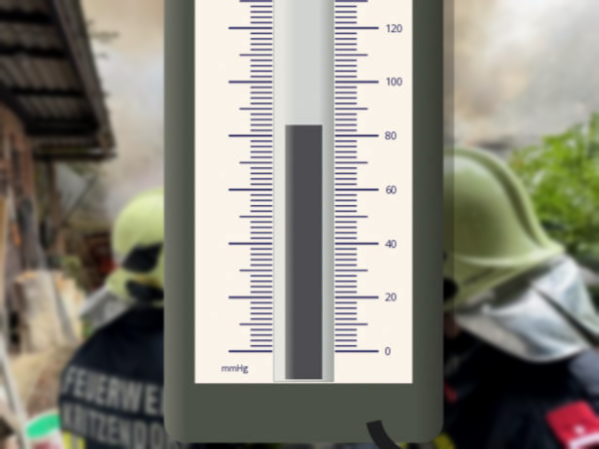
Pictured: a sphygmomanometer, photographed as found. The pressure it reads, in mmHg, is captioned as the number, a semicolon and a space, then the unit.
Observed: 84; mmHg
